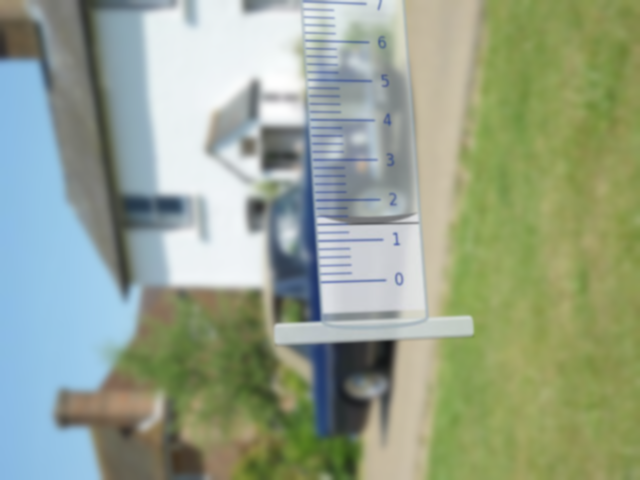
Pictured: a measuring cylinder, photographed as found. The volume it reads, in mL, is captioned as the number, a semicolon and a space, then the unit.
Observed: 1.4; mL
